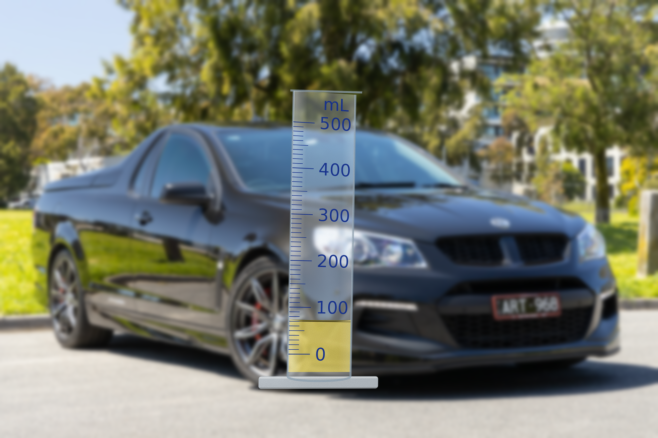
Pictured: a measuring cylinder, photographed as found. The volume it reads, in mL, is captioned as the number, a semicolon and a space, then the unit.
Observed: 70; mL
